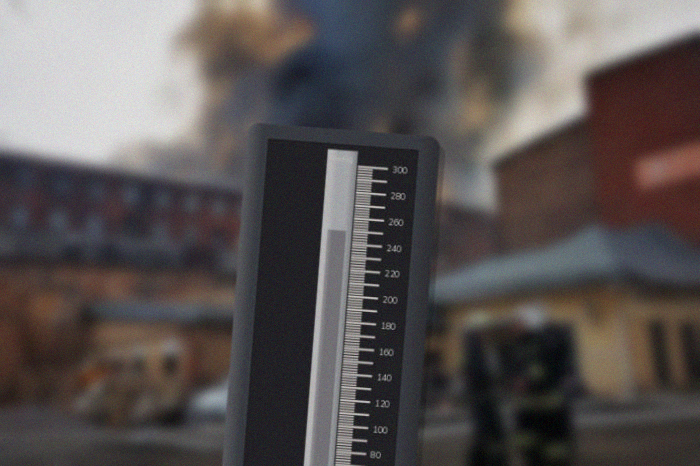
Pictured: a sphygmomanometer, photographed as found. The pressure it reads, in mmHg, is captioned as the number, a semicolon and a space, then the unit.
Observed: 250; mmHg
